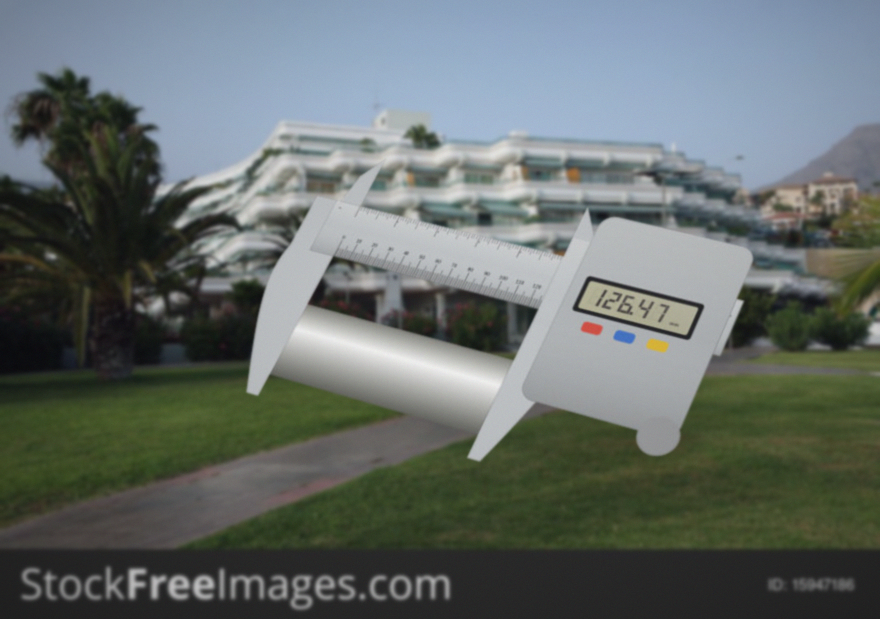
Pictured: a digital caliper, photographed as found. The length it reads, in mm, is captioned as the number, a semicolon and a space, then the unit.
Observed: 126.47; mm
